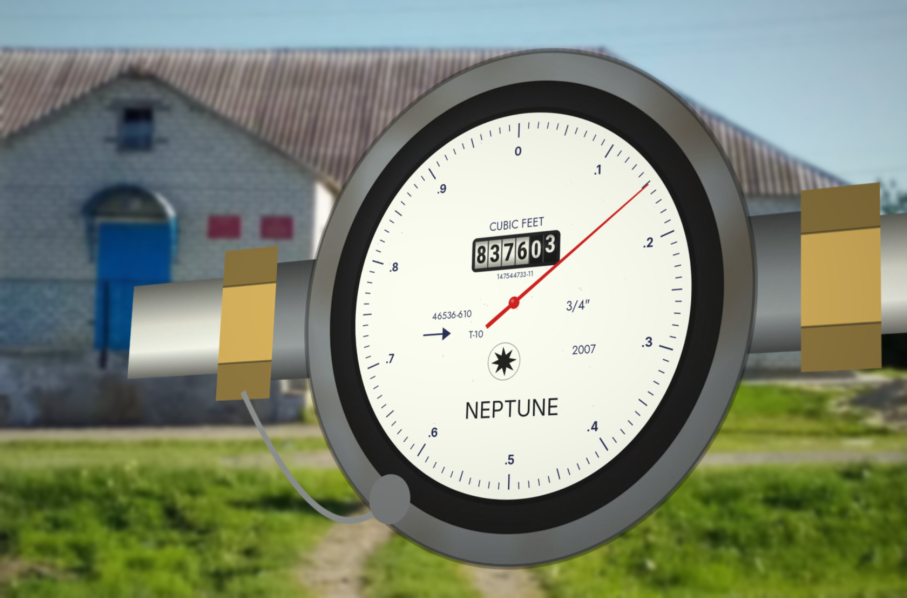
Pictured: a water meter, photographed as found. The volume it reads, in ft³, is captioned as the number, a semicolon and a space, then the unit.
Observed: 837603.15; ft³
